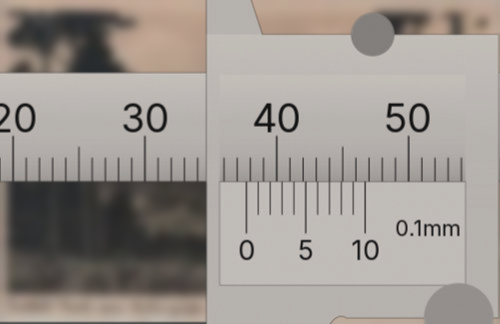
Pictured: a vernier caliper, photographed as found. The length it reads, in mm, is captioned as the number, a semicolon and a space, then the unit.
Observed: 37.7; mm
